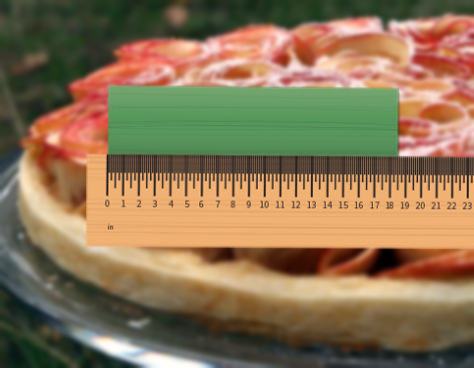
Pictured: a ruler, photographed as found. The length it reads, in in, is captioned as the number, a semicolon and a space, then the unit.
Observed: 18.5; in
